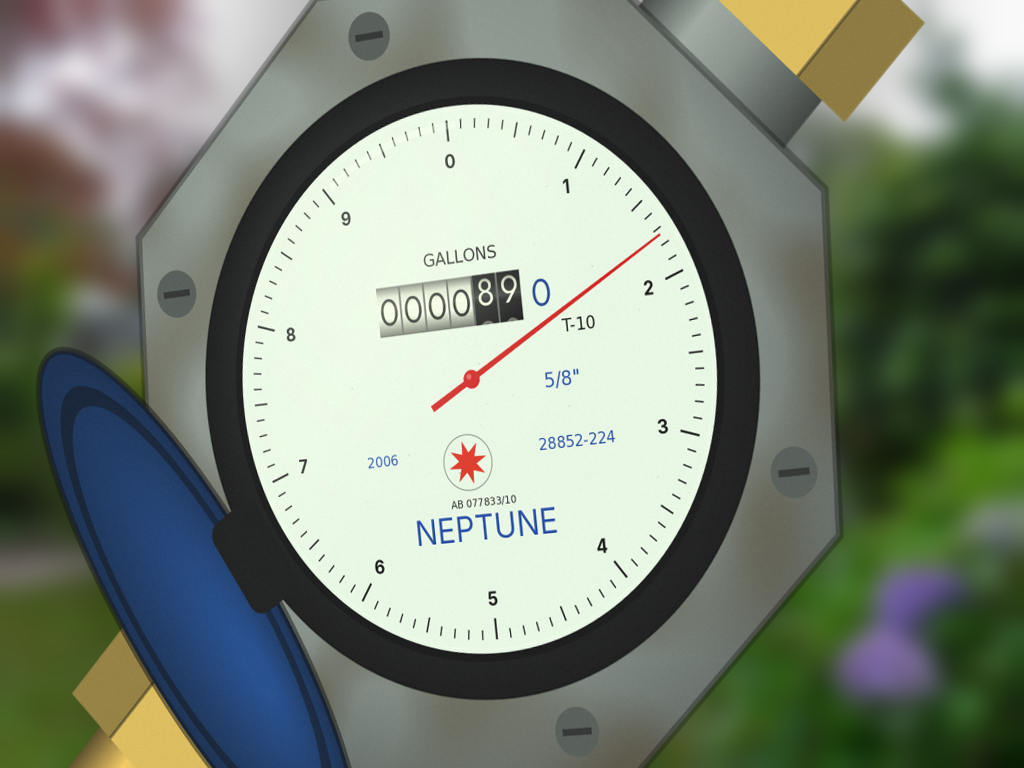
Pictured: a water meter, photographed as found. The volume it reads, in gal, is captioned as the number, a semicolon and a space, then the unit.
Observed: 891.7; gal
